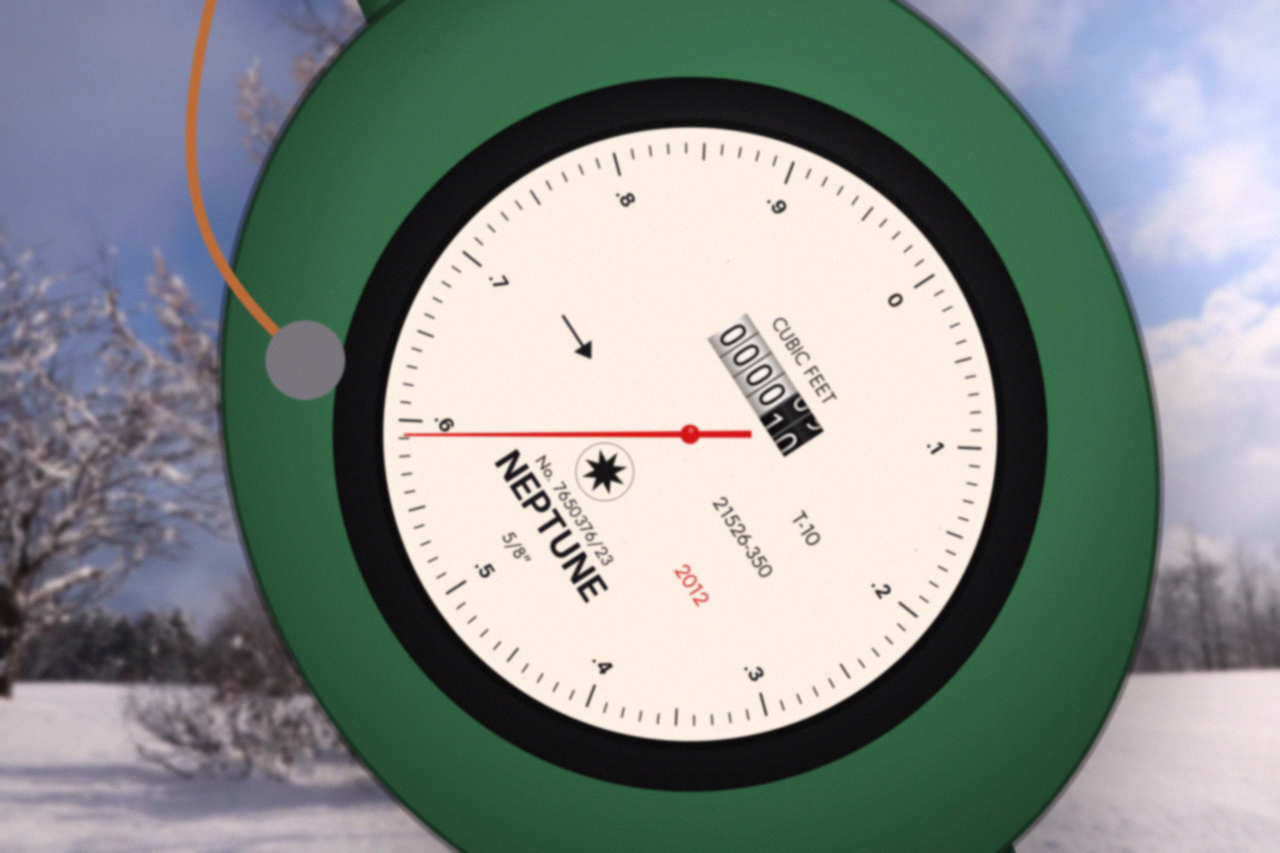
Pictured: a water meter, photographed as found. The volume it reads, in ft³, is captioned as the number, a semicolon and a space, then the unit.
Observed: 9.59; ft³
